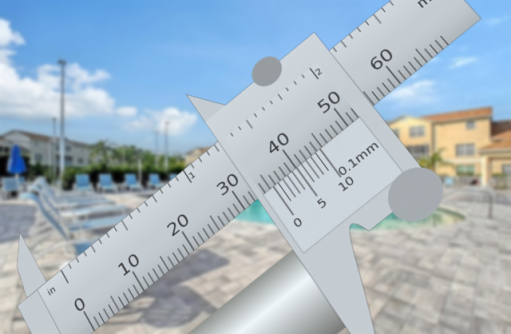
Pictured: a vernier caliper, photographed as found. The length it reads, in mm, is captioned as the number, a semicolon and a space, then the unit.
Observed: 35.6; mm
